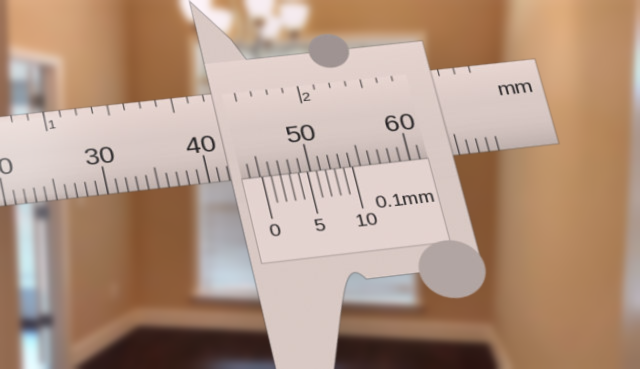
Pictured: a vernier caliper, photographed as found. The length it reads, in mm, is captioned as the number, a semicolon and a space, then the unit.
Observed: 45.2; mm
